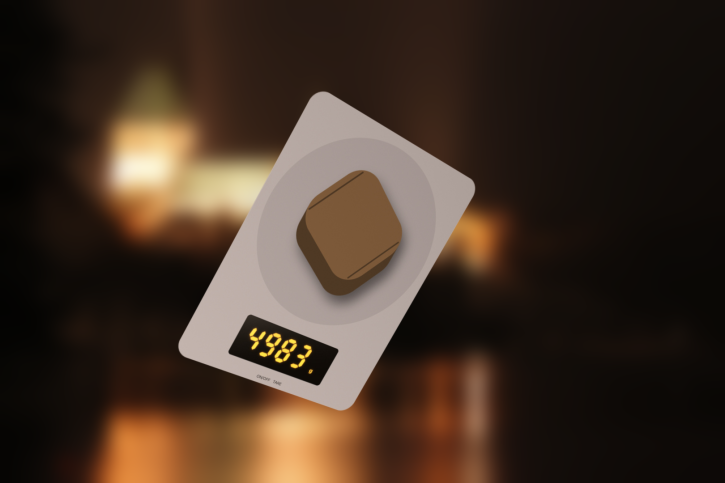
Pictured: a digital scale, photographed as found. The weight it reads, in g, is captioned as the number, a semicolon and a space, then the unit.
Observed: 4983; g
